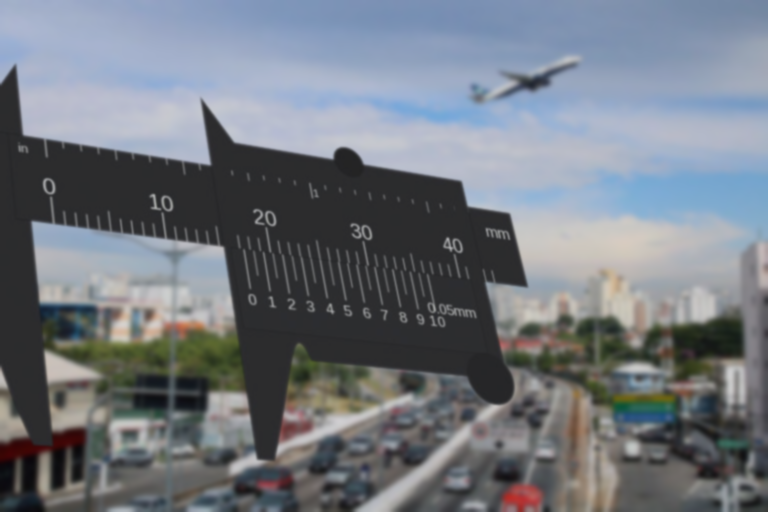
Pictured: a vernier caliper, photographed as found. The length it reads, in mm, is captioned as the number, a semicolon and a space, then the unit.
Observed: 17.4; mm
